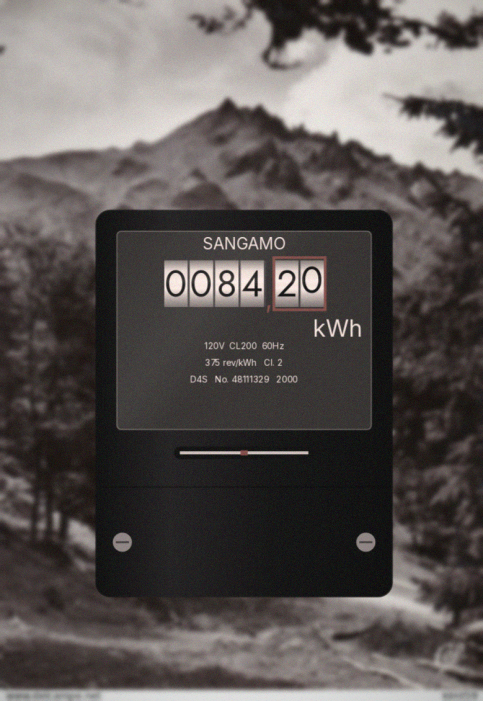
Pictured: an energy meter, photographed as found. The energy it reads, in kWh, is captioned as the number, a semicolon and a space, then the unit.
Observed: 84.20; kWh
